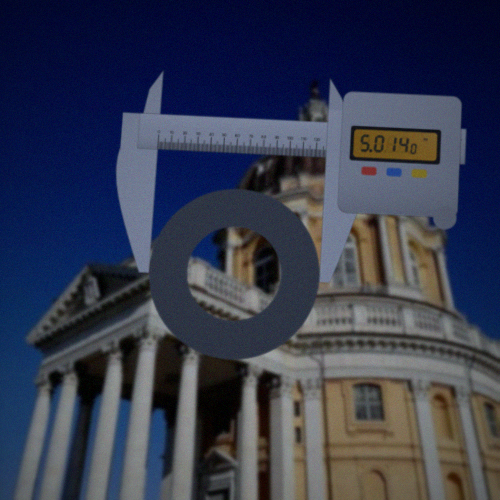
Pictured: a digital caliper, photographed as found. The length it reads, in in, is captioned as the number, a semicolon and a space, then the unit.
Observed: 5.0140; in
